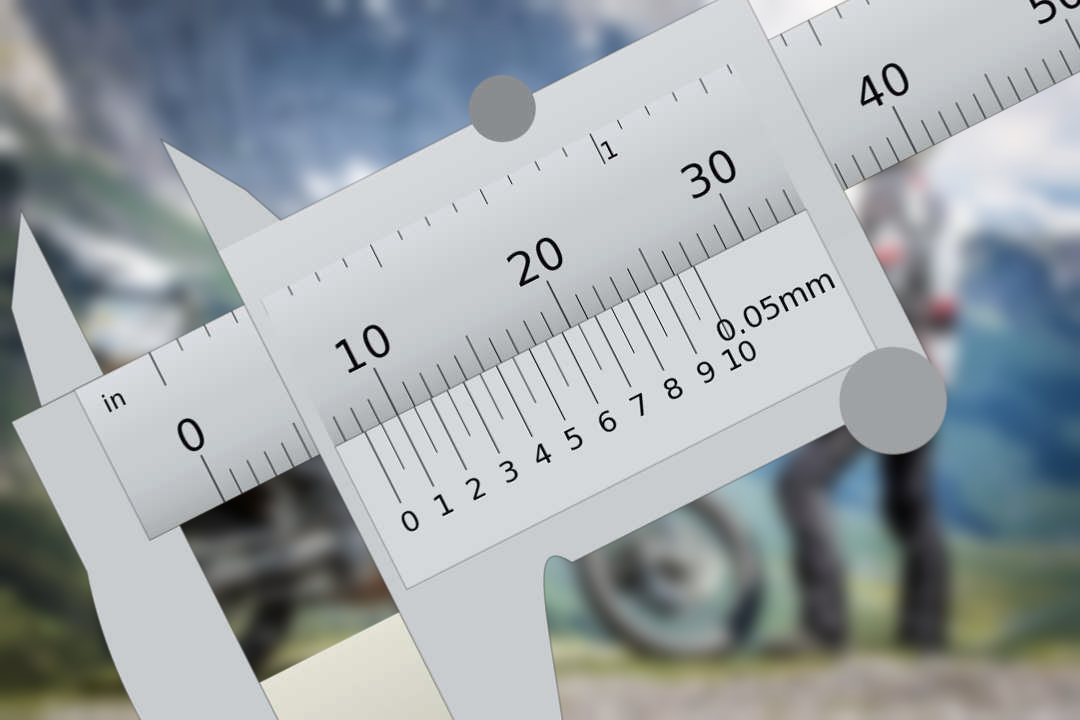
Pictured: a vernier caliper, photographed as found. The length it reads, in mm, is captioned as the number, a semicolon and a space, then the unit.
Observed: 8.1; mm
